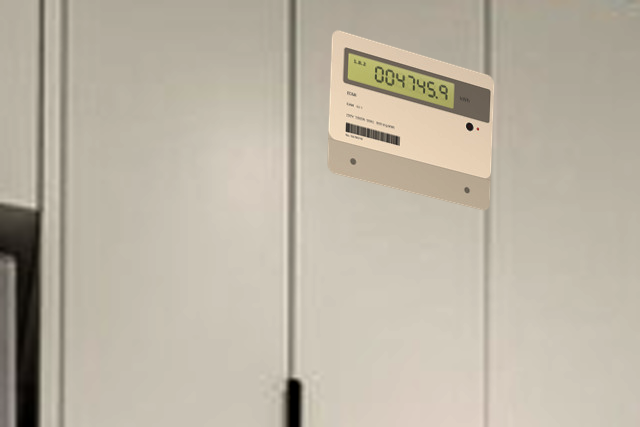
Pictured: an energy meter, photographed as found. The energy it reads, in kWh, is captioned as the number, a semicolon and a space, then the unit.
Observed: 4745.9; kWh
